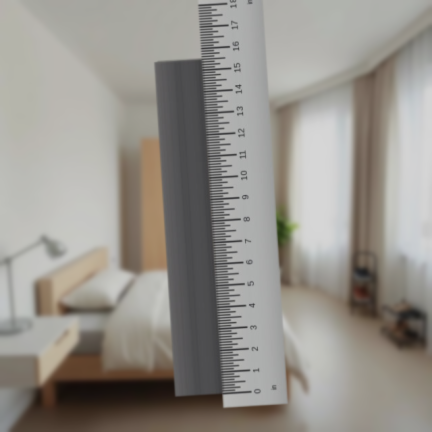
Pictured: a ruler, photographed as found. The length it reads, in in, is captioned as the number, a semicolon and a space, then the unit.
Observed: 15.5; in
